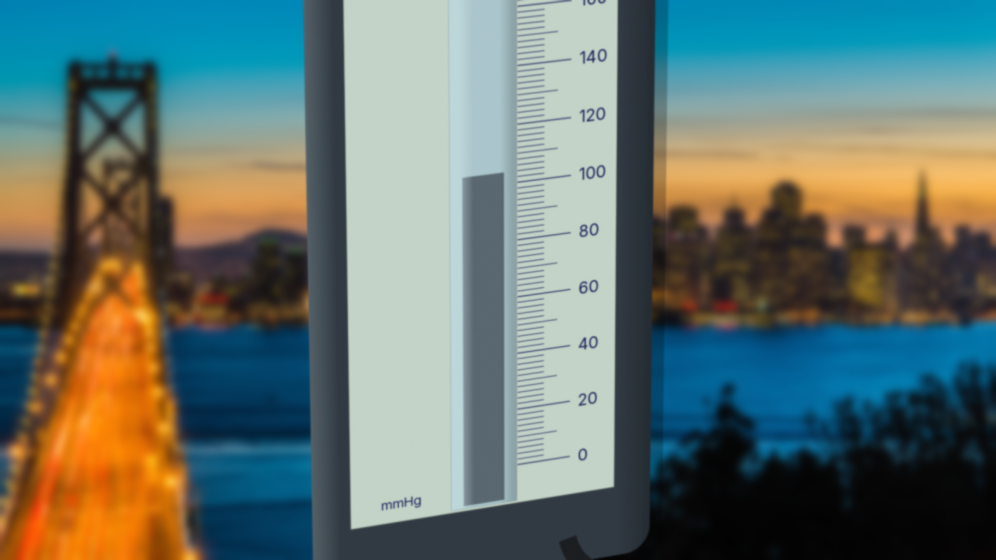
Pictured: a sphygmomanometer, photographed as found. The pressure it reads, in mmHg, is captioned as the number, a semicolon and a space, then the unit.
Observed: 104; mmHg
